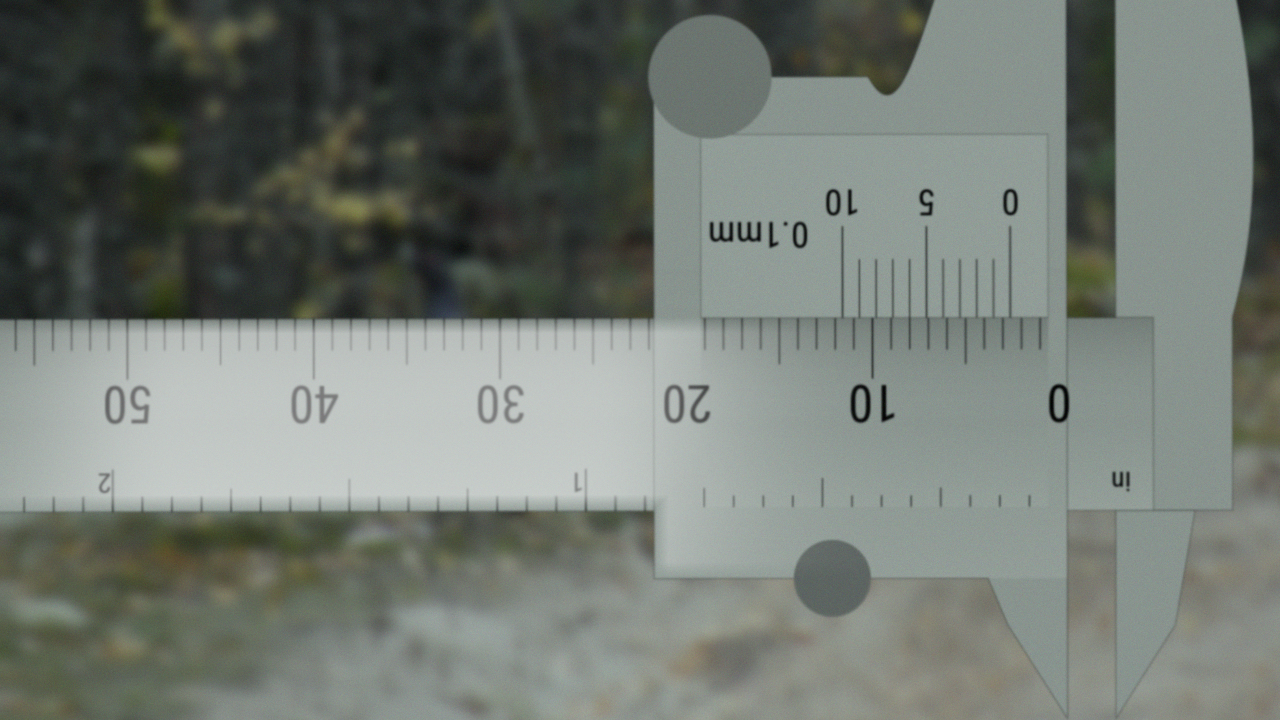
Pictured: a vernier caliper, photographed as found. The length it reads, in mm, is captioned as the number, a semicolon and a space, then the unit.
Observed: 2.6; mm
